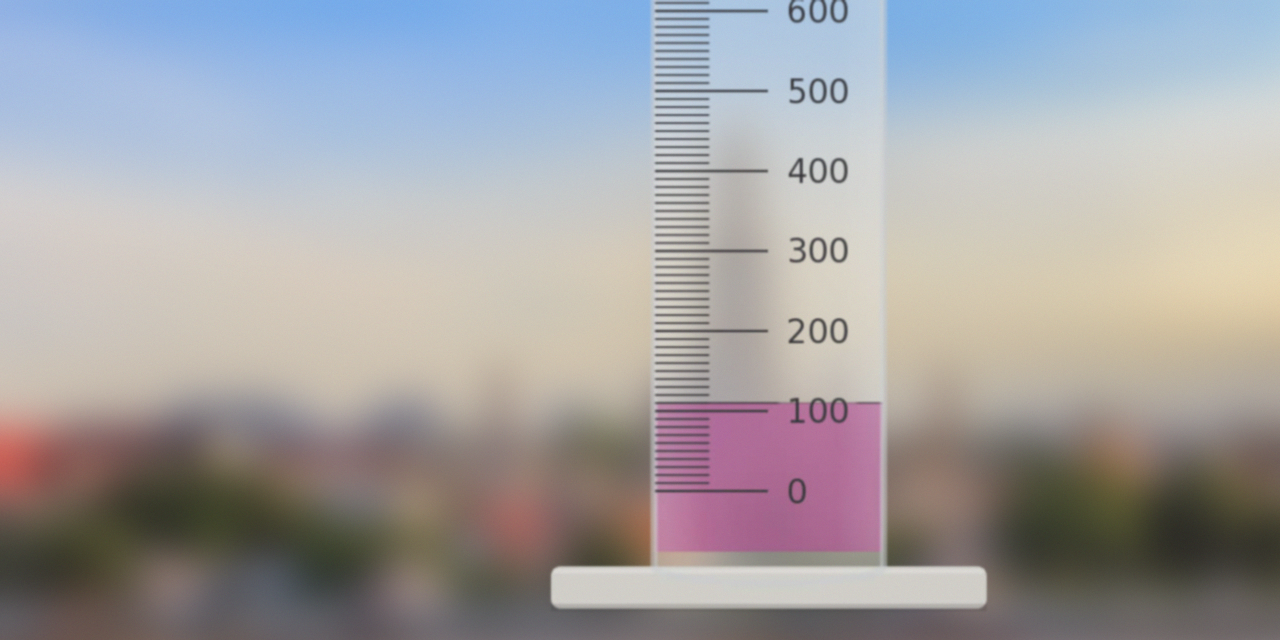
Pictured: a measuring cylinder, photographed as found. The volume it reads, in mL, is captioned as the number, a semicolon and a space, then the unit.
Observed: 110; mL
